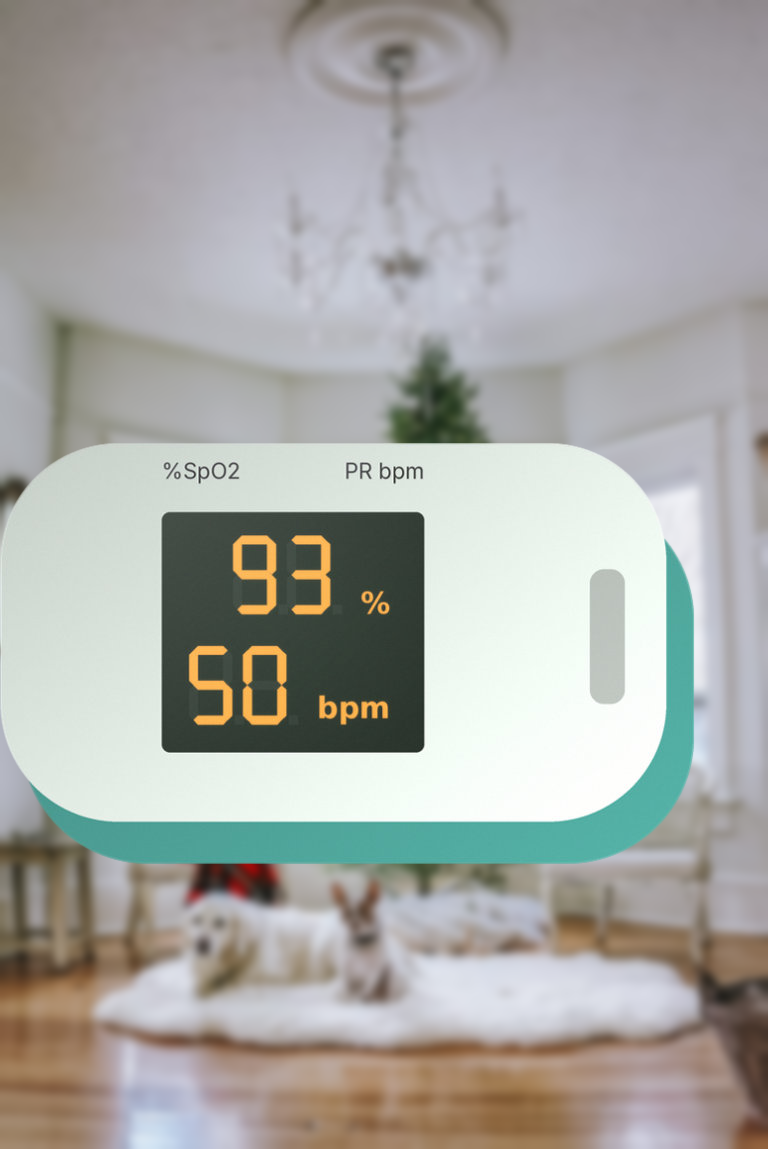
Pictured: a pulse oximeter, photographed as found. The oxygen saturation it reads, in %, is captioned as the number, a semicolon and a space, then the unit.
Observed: 93; %
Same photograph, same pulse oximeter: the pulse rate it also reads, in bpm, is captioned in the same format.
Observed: 50; bpm
